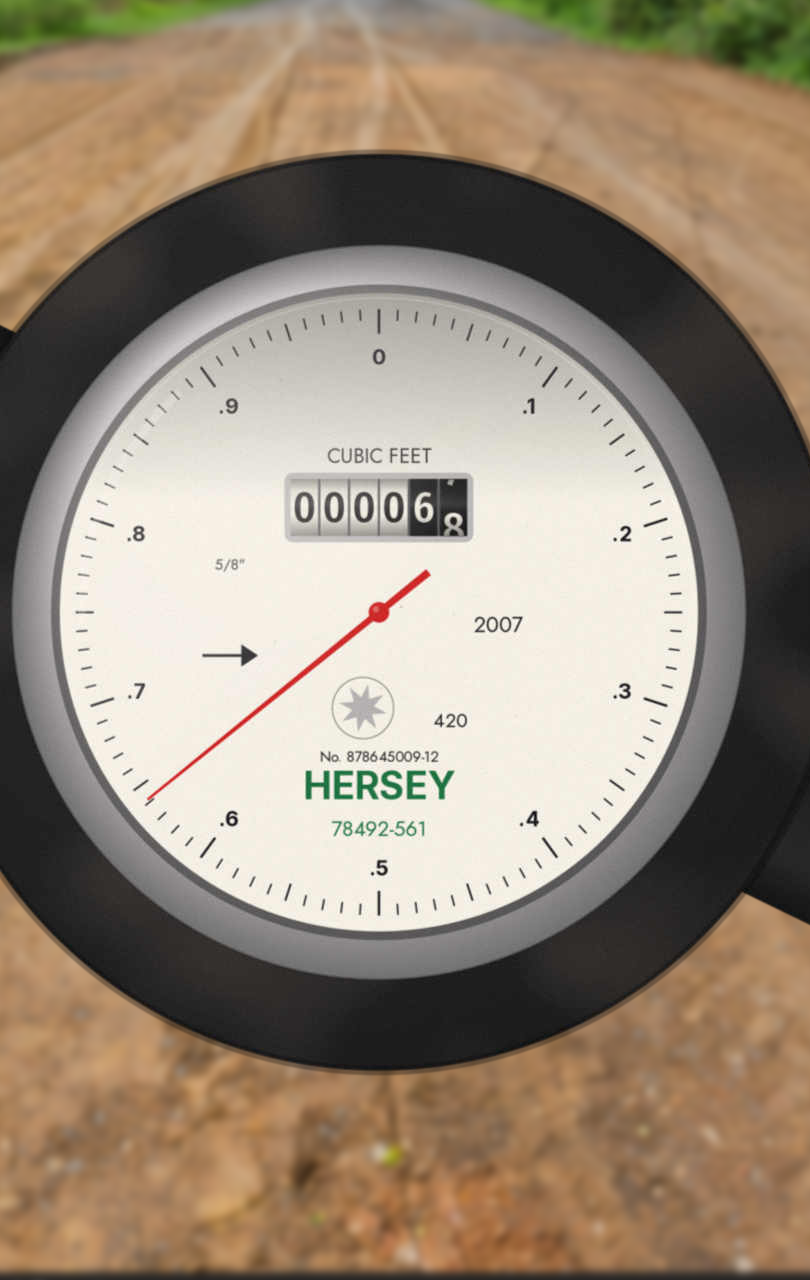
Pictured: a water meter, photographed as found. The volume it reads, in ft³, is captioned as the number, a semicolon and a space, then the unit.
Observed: 67.64; ft³
